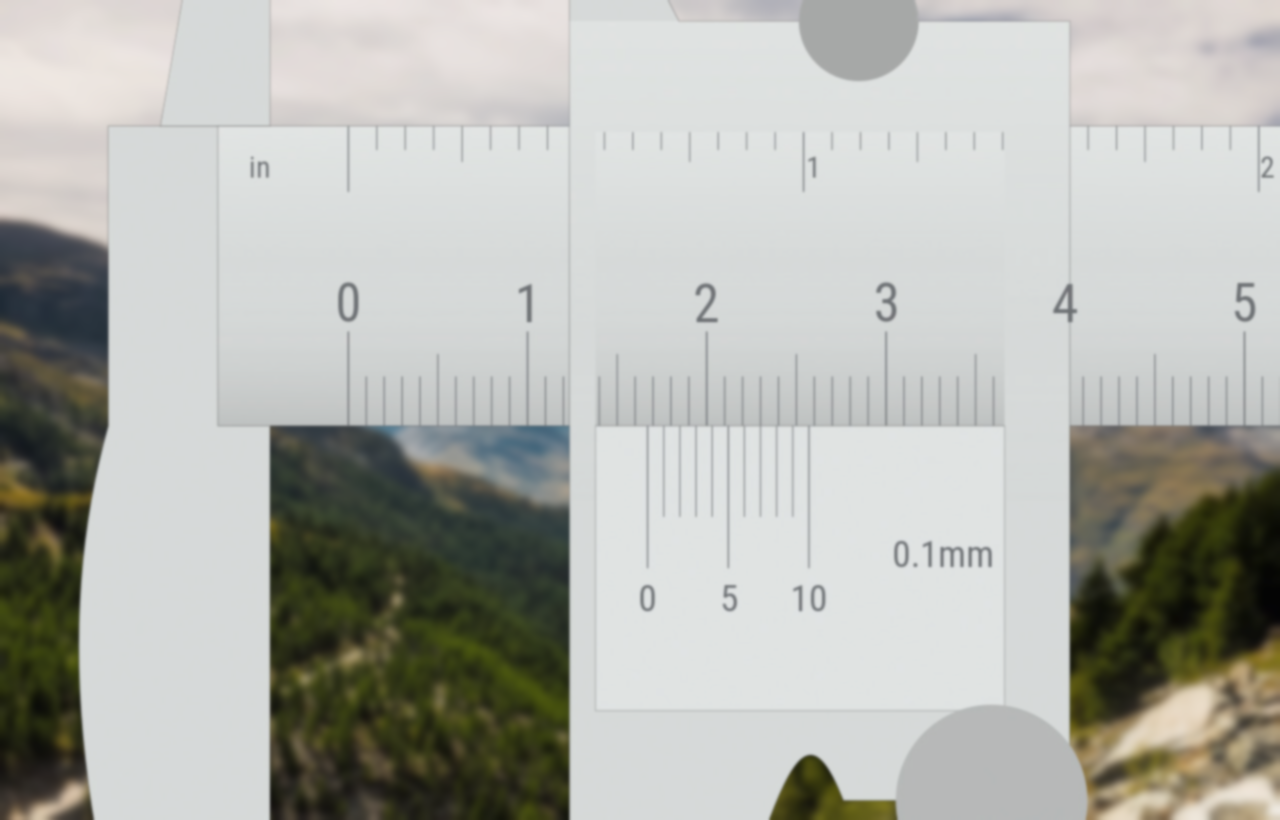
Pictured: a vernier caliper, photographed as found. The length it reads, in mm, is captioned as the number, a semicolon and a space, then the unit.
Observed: 16.7; mm
